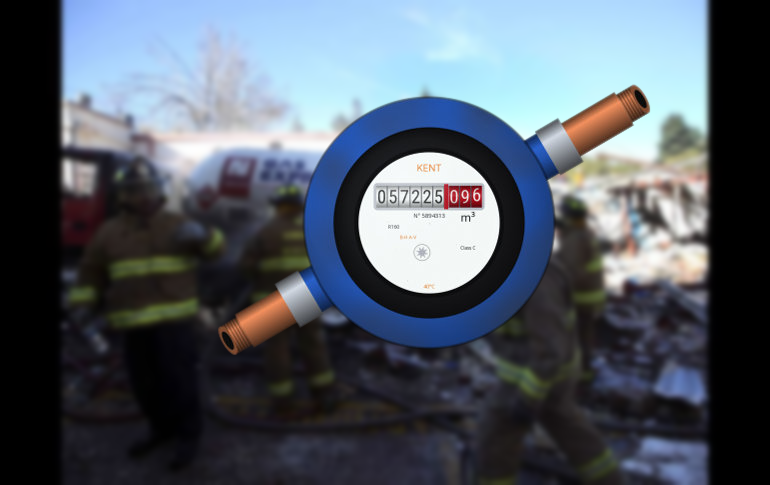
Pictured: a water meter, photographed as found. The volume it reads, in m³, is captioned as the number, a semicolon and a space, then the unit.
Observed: 57225.096; m³
